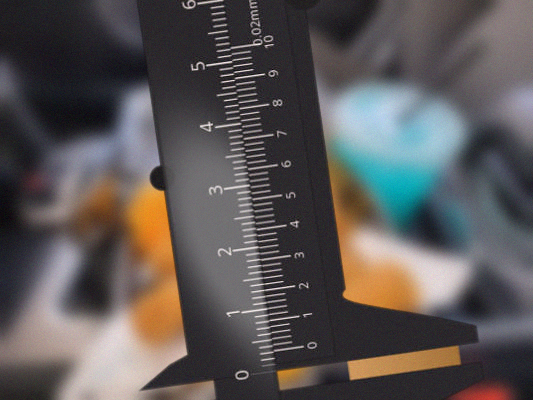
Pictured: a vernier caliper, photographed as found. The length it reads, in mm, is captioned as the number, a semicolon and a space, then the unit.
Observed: 3.2; mm
